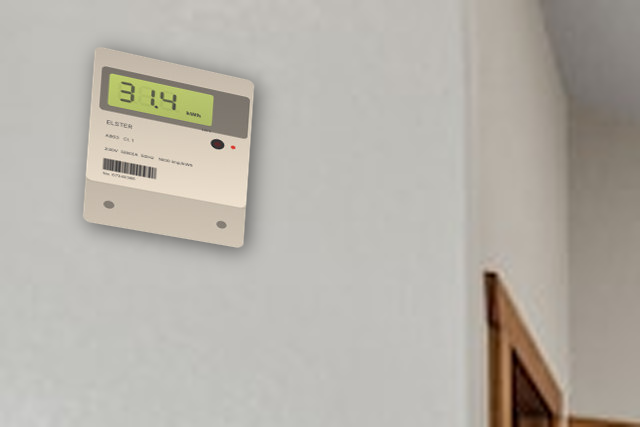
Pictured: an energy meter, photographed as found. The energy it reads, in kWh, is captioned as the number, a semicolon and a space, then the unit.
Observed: 31.4; kWh
